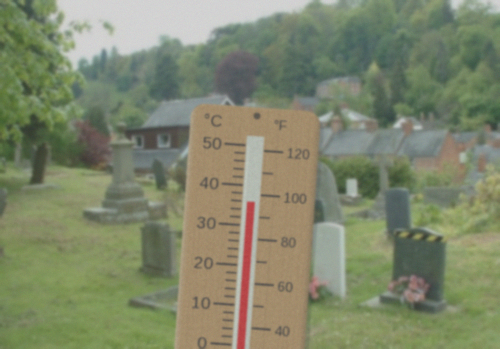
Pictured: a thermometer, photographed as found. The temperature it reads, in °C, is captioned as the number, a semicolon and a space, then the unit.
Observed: 36; °C
